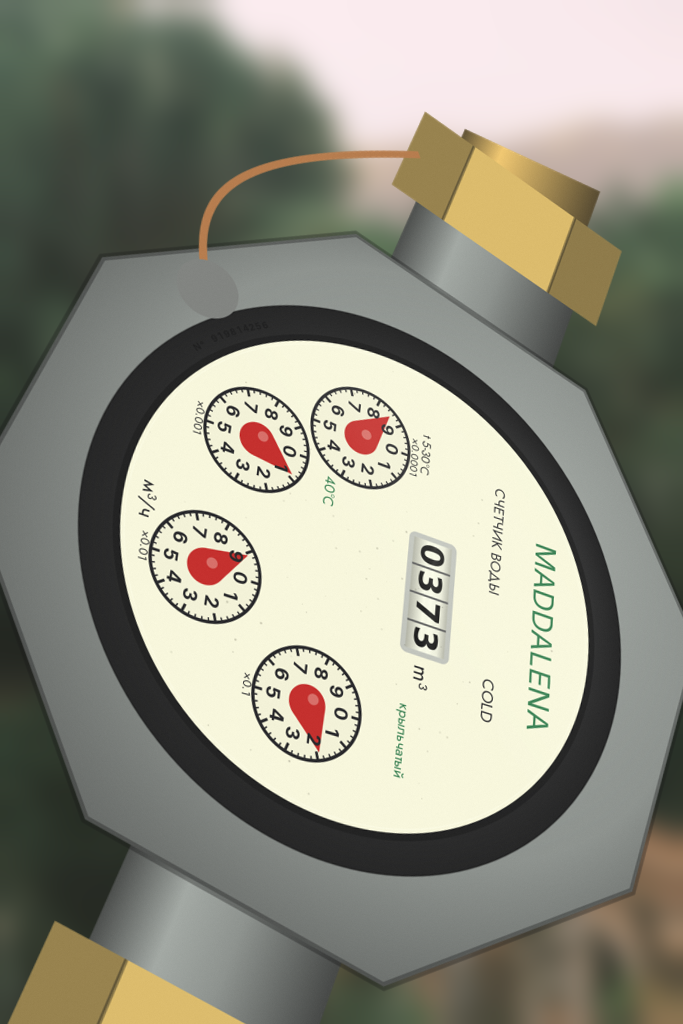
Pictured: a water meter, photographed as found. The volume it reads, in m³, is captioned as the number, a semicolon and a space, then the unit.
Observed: 373.1908; m³
